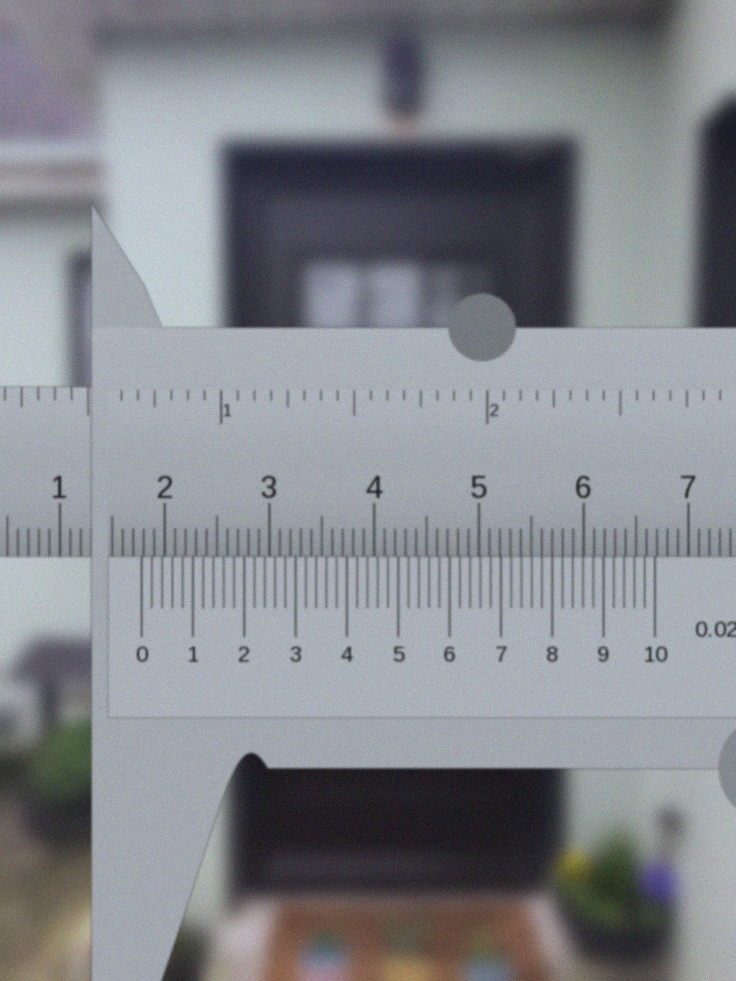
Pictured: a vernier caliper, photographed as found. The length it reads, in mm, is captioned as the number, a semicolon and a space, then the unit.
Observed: 17.8; mm
